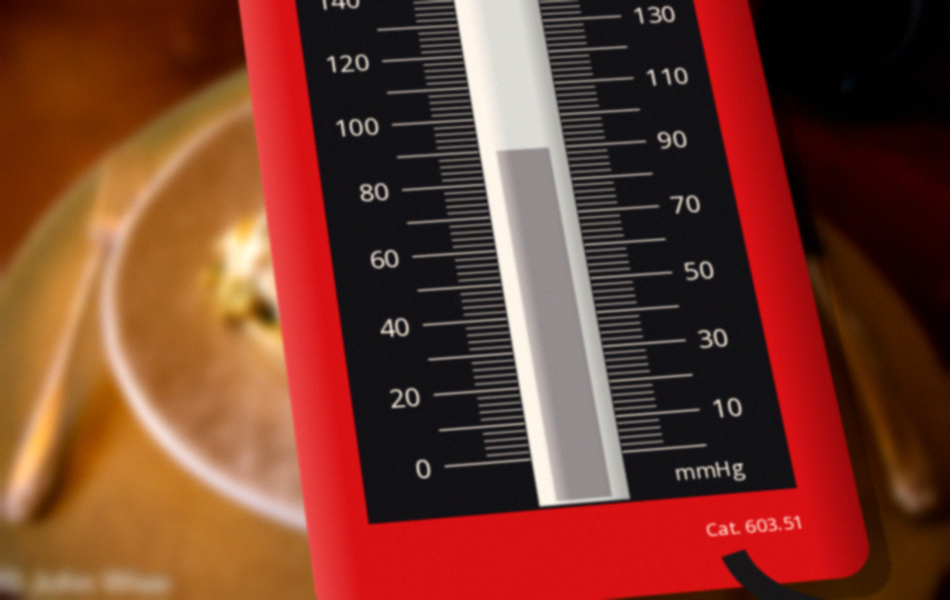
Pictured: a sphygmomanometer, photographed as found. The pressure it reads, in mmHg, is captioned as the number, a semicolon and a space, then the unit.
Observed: 90; mmHg
